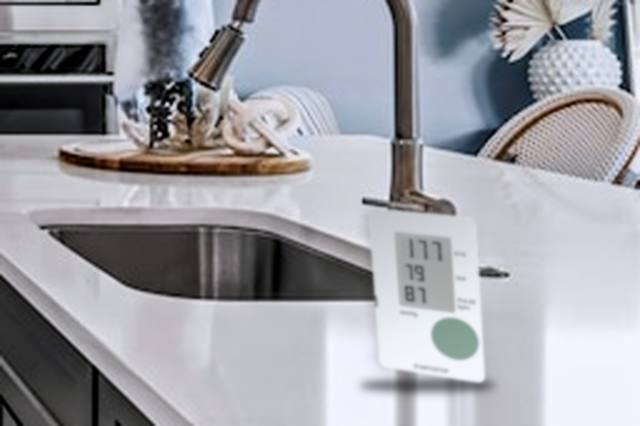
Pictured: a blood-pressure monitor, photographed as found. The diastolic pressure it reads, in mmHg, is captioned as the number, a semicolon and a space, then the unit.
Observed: 79; mmHg
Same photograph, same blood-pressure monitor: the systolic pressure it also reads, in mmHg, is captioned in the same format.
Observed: 177; mmHg
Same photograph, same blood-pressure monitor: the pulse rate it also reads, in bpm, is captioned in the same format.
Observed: 87; bpm
